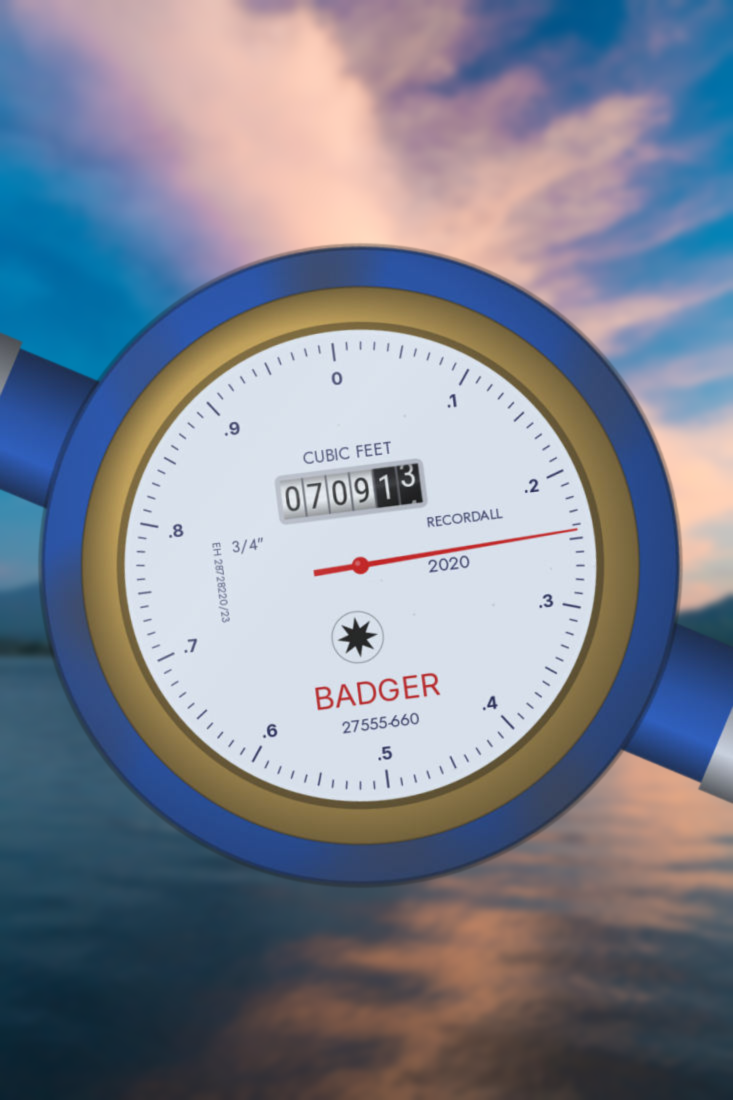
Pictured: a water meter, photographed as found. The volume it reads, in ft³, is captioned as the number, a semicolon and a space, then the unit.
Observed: 70913.24; ft³
